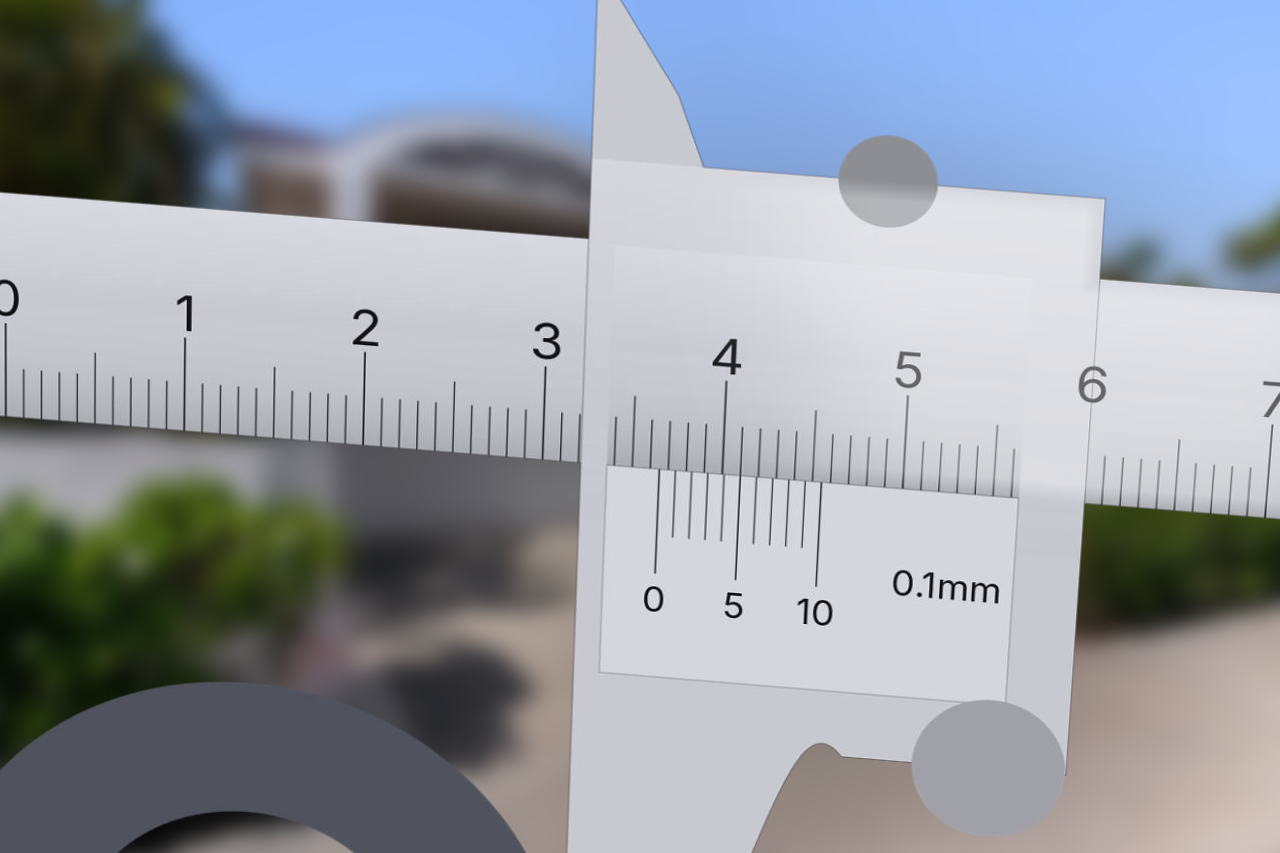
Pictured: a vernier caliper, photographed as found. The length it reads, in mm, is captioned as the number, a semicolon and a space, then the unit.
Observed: 36.5; mm
